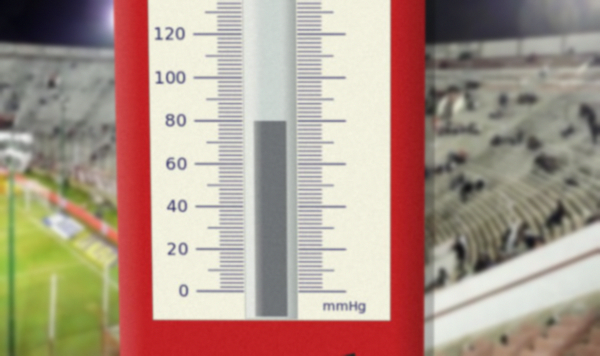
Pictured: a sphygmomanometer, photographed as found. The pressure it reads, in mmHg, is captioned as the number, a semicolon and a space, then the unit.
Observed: 80; mmHg
